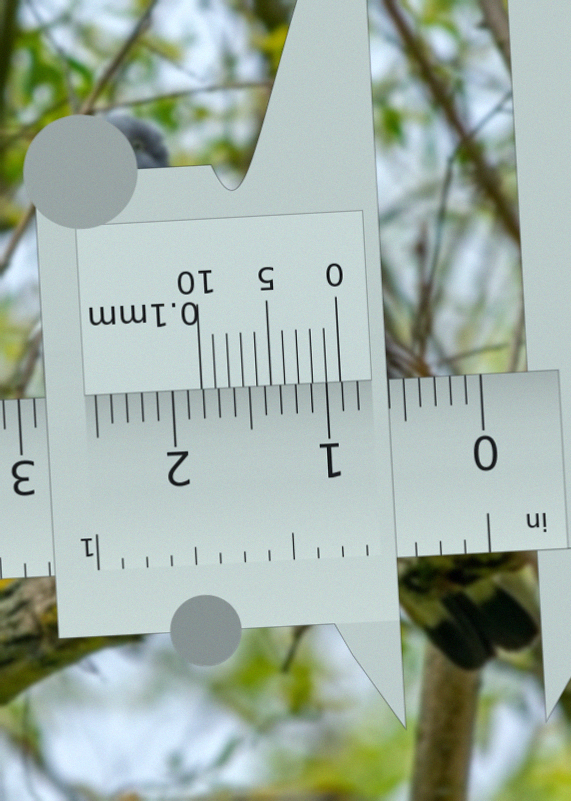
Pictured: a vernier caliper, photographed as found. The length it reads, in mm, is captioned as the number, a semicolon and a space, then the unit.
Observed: 9.1; mm
